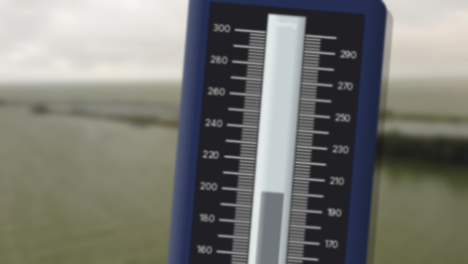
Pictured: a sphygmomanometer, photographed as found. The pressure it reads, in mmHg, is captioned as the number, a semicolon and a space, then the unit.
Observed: 200; mmHg
